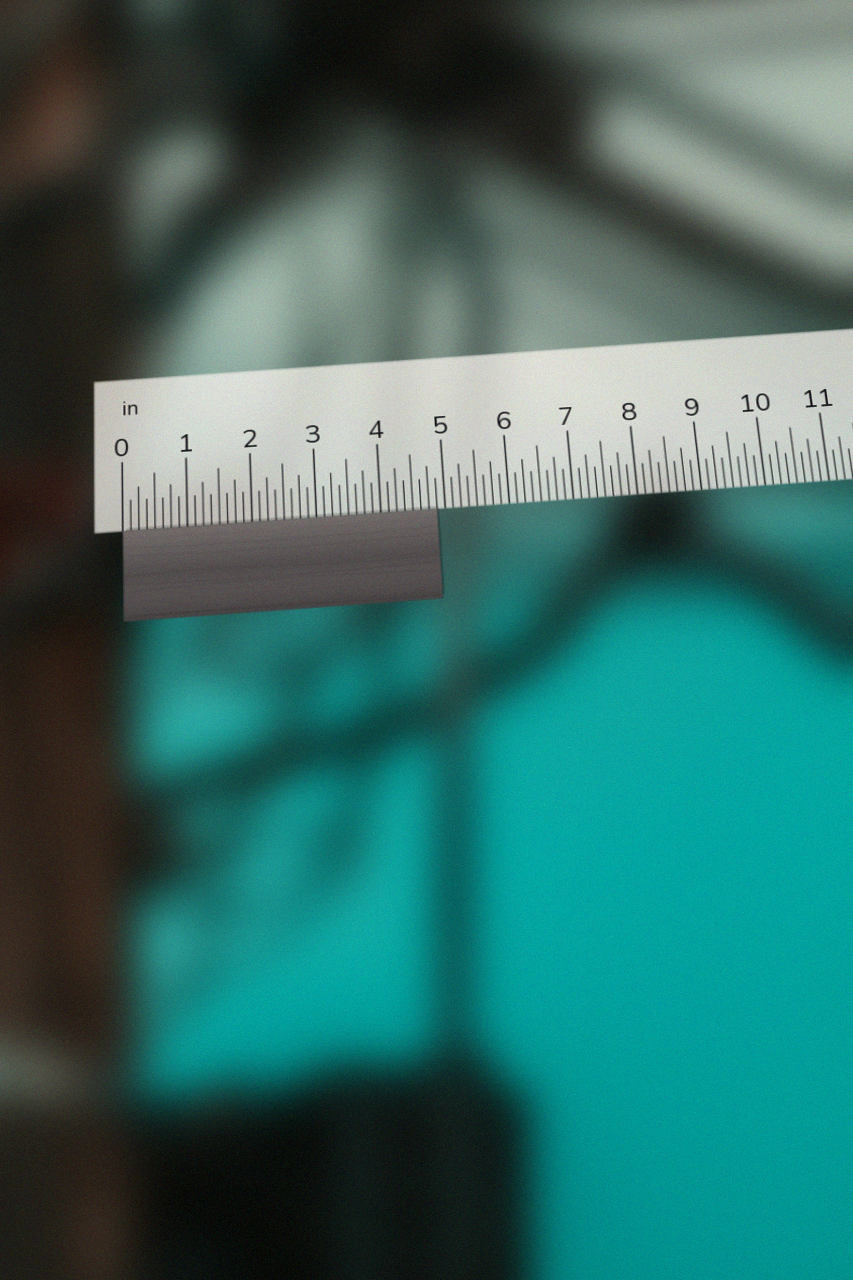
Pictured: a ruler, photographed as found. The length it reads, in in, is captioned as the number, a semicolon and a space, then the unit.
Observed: 4.875; in
